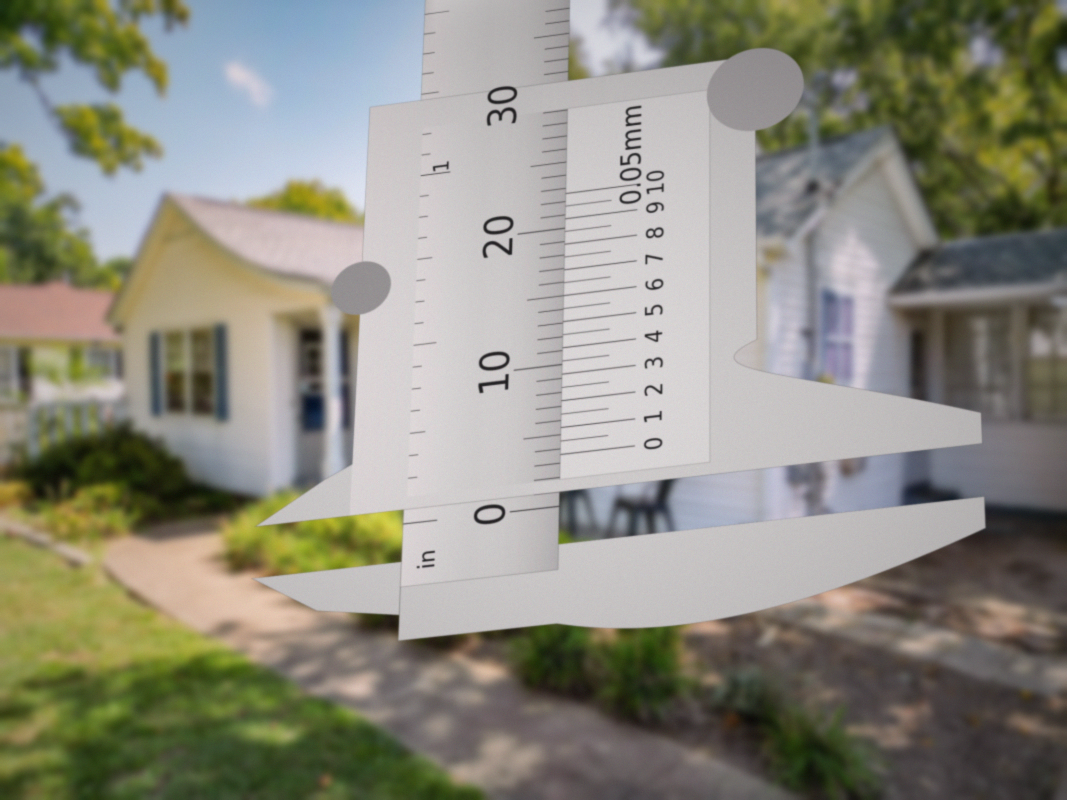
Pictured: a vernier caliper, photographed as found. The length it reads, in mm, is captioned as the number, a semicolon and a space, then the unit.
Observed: 3.6; mm
